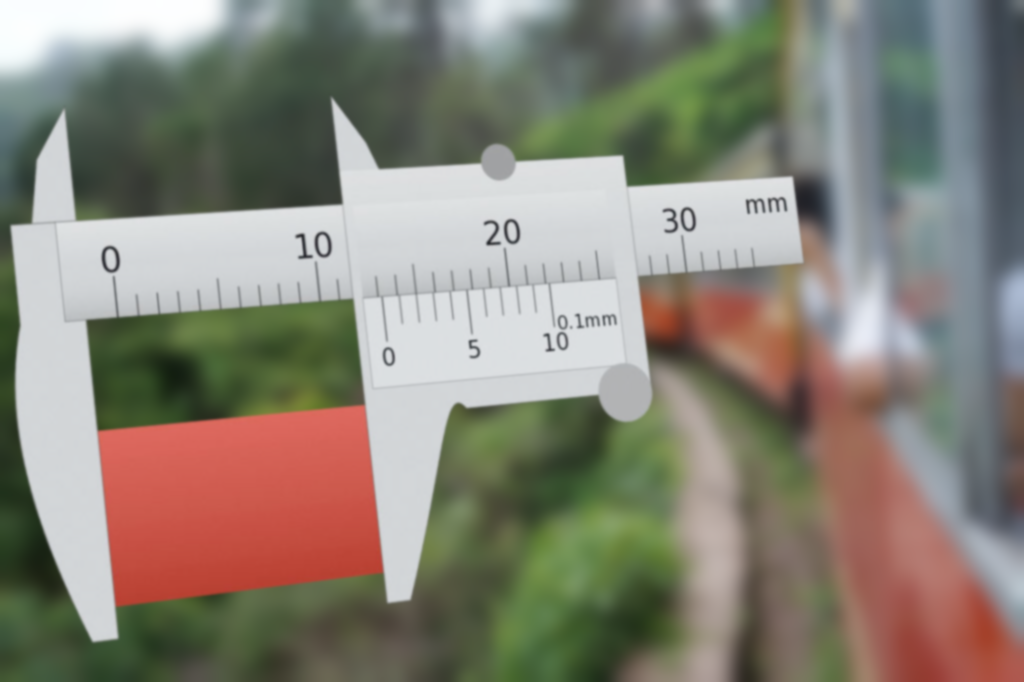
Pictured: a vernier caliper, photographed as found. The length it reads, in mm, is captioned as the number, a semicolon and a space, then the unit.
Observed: 13.2; mm
